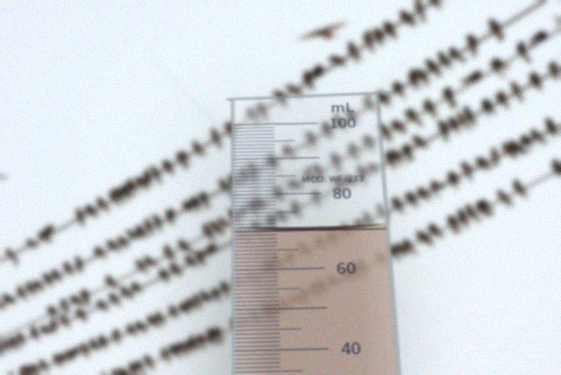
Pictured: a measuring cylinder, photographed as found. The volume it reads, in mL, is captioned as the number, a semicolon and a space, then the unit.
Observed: 70; mL
